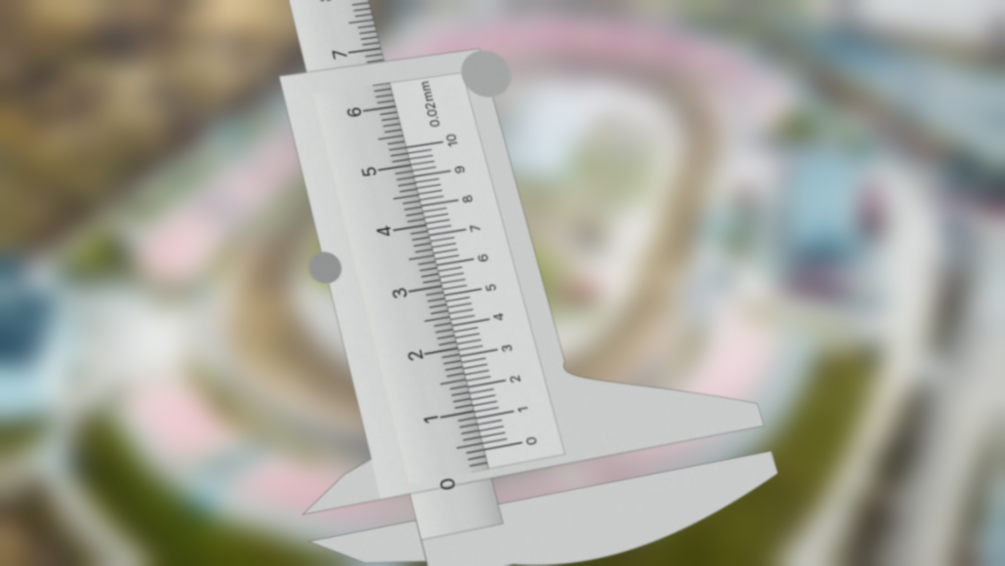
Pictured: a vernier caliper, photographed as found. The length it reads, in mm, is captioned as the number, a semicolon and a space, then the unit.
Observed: 4.0; mm
